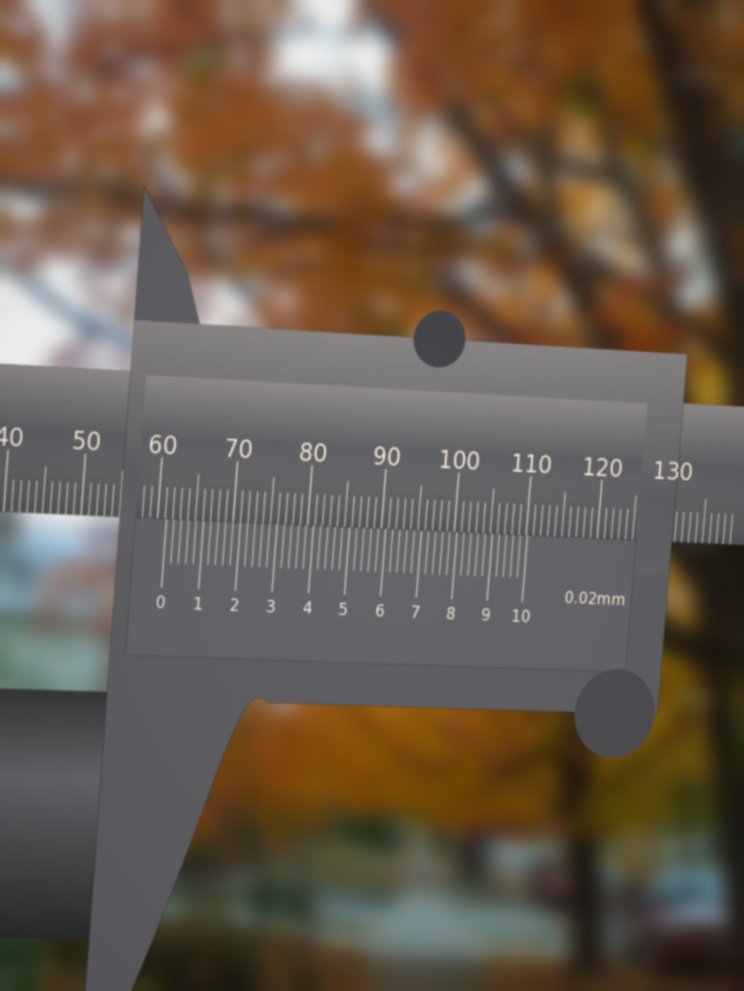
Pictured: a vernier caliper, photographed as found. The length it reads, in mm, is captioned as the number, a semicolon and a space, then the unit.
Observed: 61.2; mm
